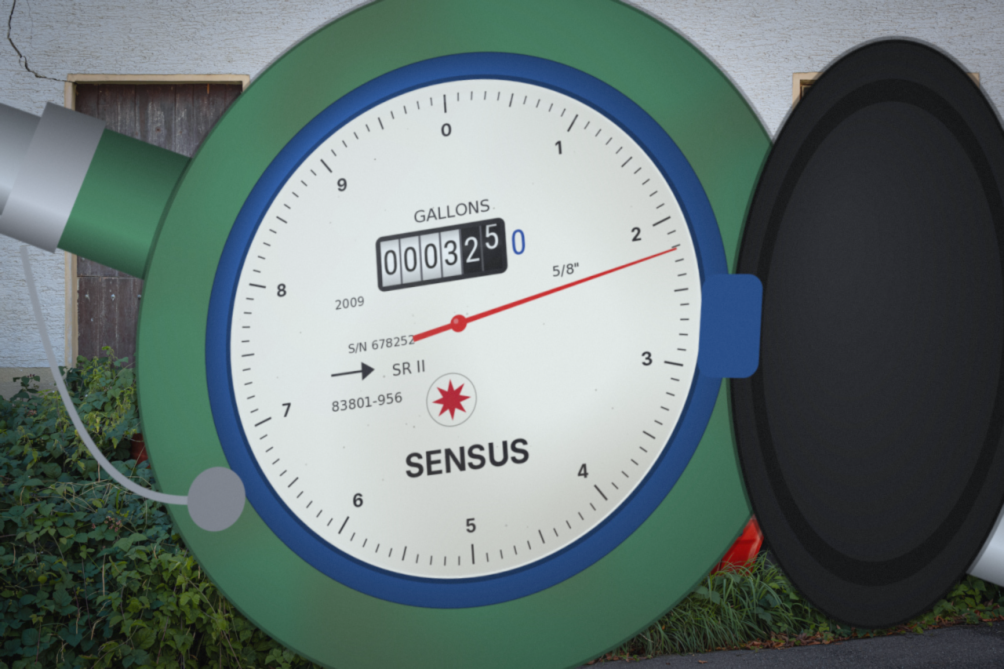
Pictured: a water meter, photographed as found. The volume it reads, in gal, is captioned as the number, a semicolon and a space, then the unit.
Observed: 3252.2; gal
